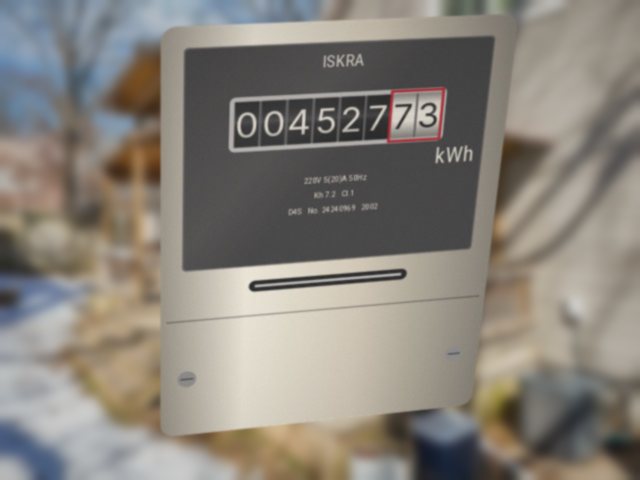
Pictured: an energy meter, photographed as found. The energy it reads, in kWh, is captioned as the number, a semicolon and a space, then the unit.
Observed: 4527.73; kWh
